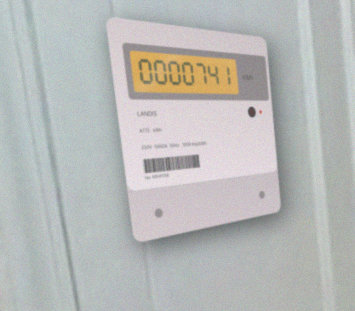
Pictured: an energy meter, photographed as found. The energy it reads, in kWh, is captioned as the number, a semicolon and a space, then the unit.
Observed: 741; kWh
